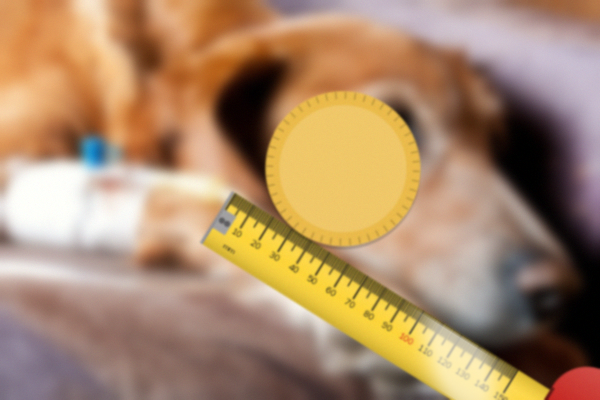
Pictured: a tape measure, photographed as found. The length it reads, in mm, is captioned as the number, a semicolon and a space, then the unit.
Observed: 70; mm
